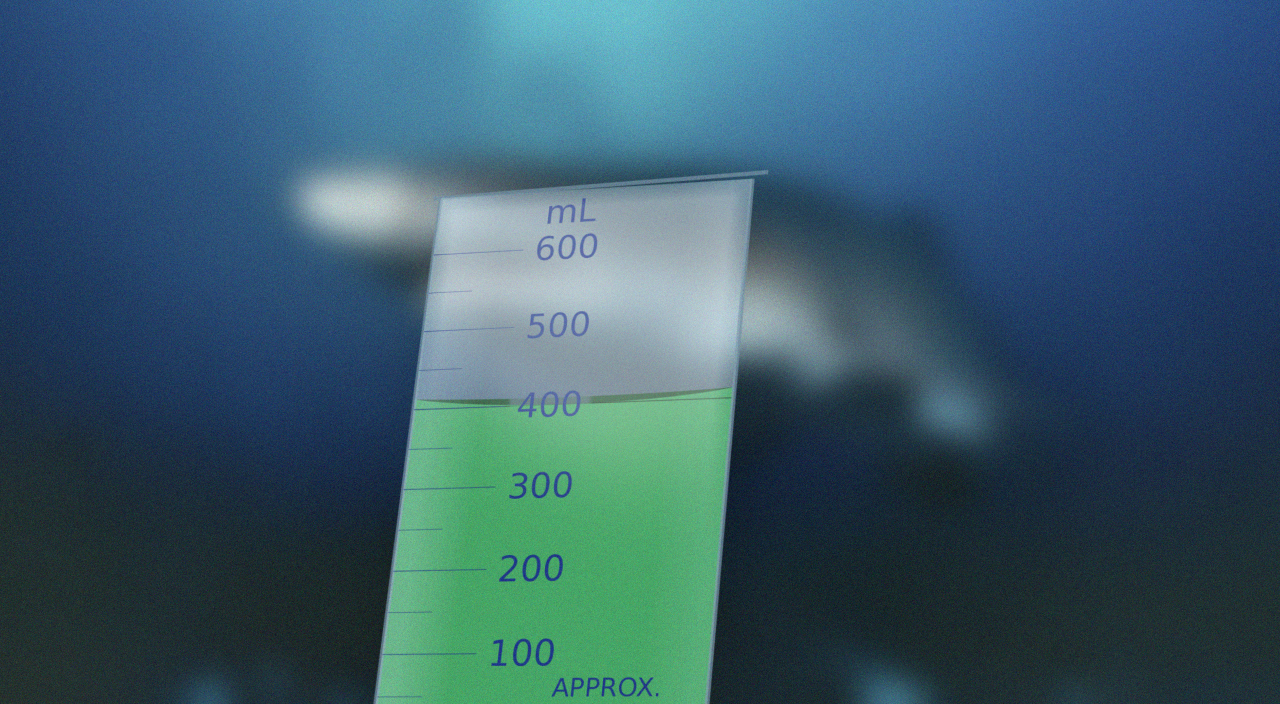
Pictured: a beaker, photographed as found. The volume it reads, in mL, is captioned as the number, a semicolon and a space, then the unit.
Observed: 400; mL
